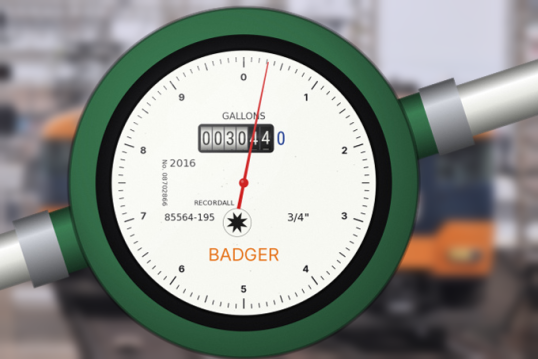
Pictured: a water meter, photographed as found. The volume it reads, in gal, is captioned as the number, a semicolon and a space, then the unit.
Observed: 30440.3; gal
